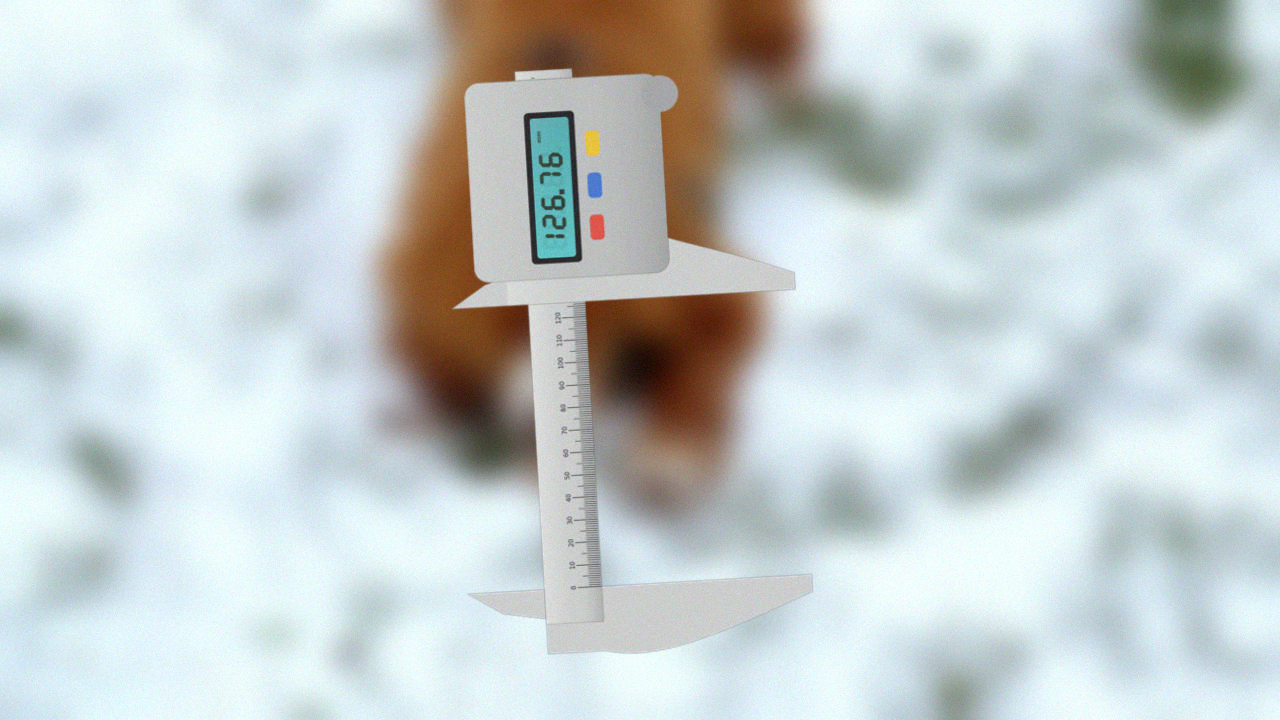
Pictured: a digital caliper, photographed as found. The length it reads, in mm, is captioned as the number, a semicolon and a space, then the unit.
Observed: 126.76; mm
